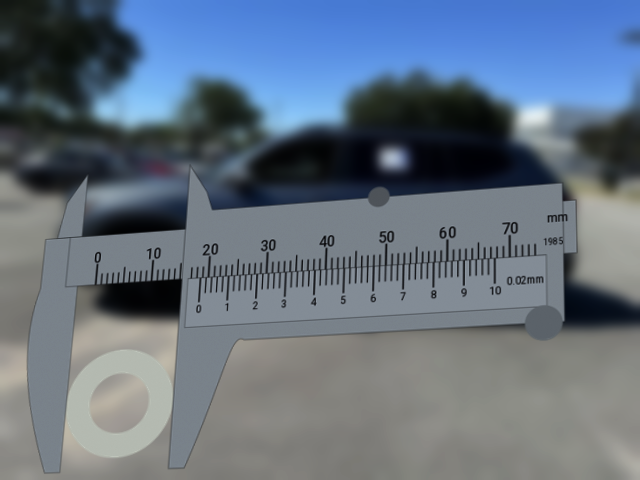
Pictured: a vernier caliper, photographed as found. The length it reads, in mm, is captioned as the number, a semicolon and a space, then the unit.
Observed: 18.6; mm
